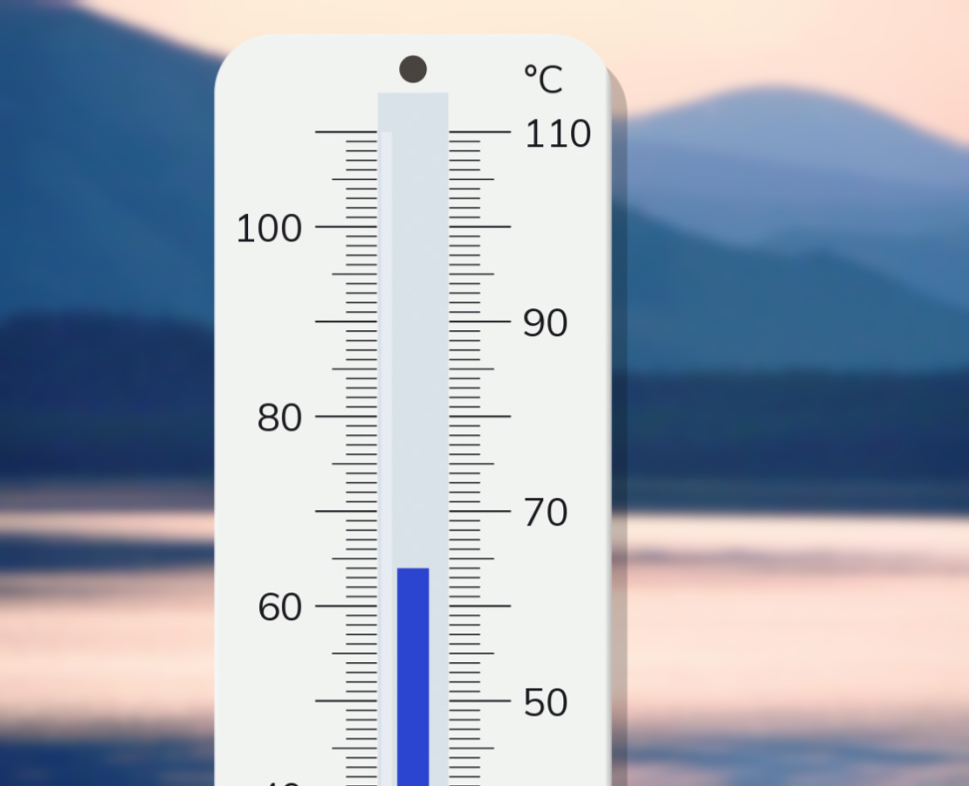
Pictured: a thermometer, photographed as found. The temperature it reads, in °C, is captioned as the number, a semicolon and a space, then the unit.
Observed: 64; °C
